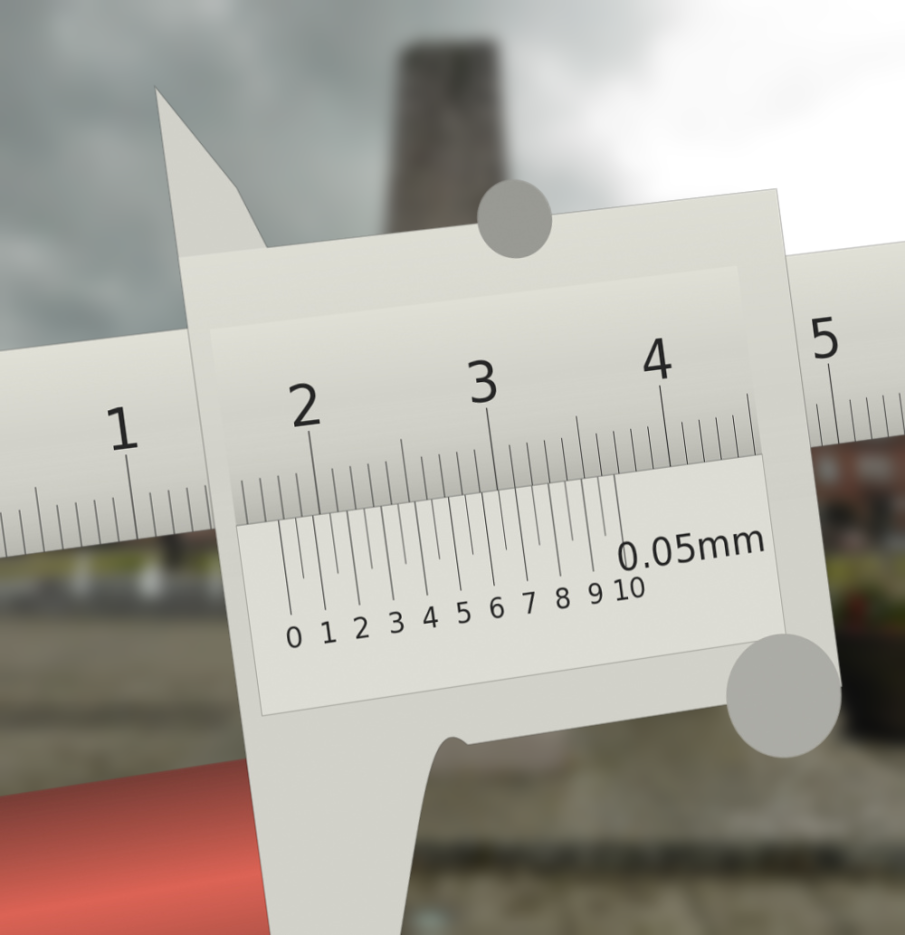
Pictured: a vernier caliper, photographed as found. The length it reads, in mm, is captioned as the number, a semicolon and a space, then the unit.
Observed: 17.7; mm
